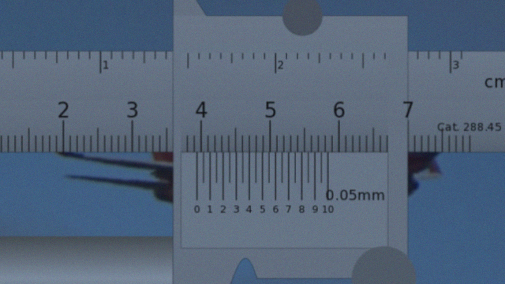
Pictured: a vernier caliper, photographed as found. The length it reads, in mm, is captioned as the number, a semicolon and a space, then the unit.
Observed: 39.4; mm
